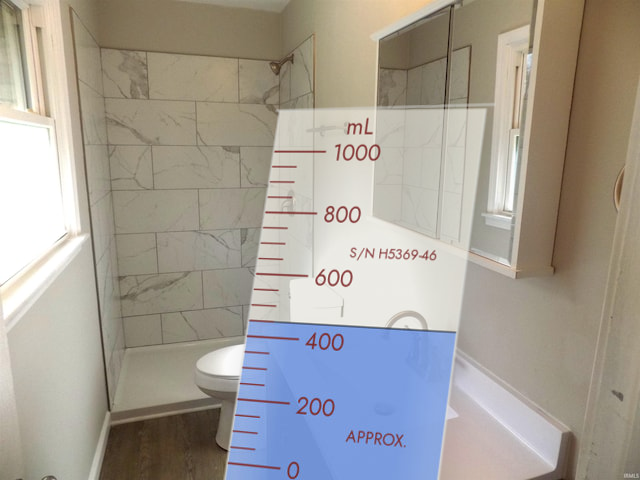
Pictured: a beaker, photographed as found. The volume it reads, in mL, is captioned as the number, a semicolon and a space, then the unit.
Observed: 450; mL
